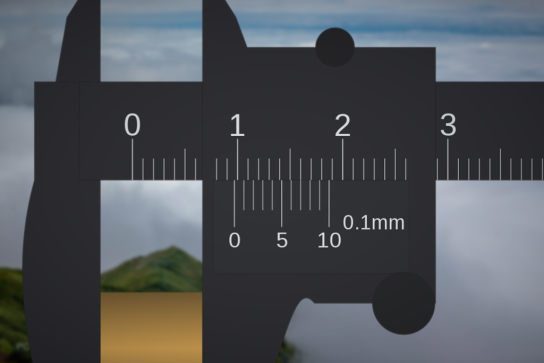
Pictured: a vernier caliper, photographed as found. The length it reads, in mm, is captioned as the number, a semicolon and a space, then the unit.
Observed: 9.7; mm
